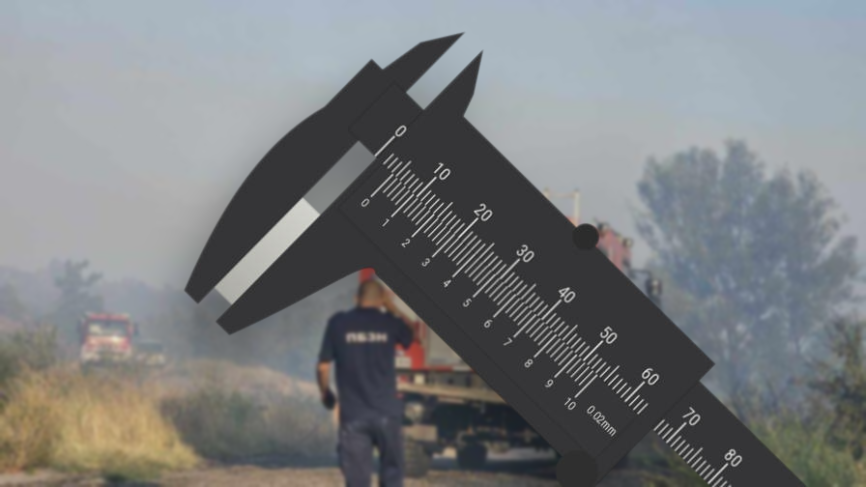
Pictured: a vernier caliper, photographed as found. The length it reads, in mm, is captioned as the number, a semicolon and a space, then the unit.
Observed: 4.4; mm
